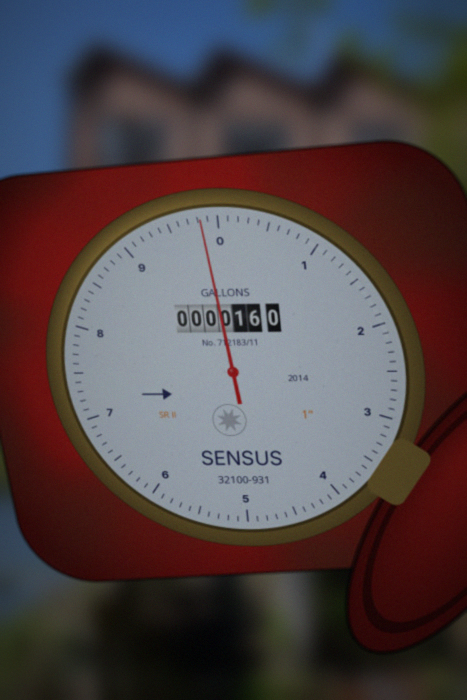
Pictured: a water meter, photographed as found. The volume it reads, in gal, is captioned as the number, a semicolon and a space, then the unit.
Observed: 159.8; gal
